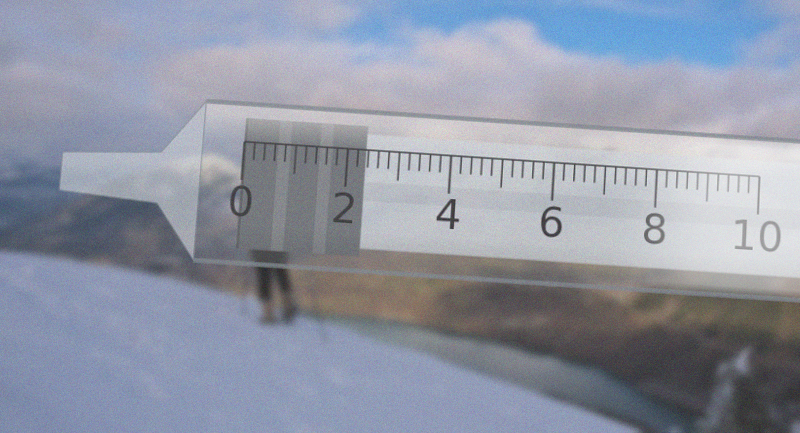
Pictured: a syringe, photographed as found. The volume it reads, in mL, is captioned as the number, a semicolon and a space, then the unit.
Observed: 0; mL
